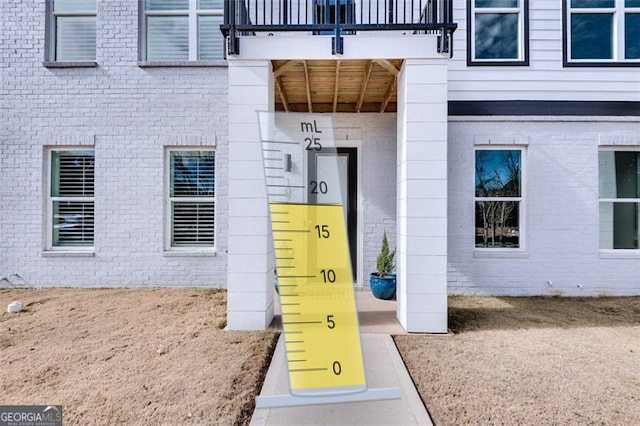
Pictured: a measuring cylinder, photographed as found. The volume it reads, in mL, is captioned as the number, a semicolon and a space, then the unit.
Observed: 18; mL
